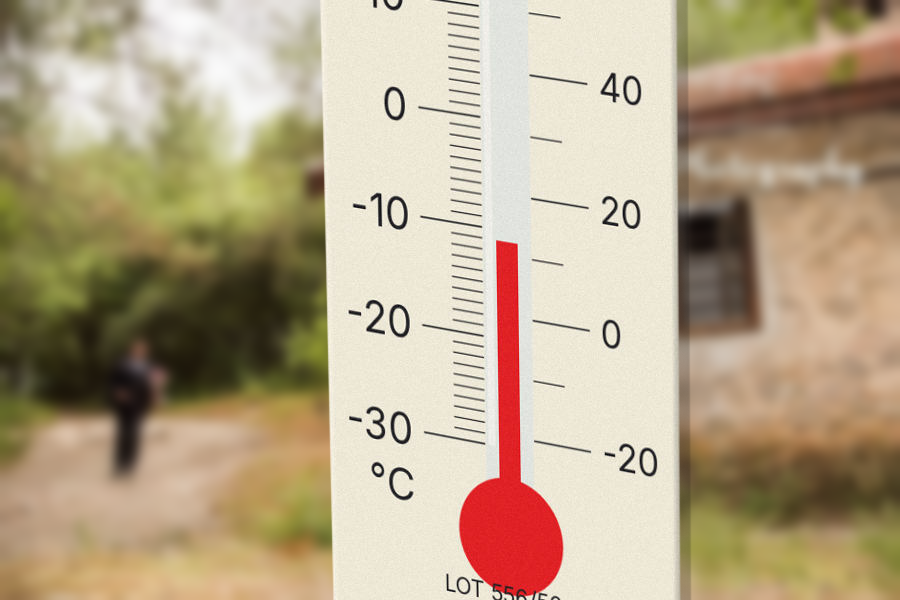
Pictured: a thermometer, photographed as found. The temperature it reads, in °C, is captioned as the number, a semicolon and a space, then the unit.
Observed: -11; °C
